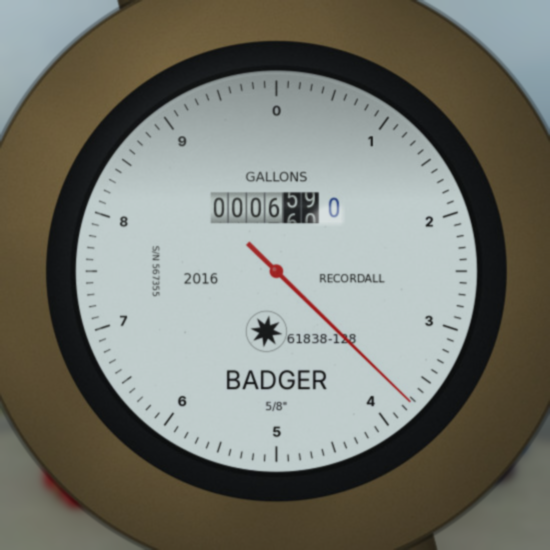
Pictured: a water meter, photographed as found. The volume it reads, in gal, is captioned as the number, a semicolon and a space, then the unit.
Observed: 6593.7; gal
